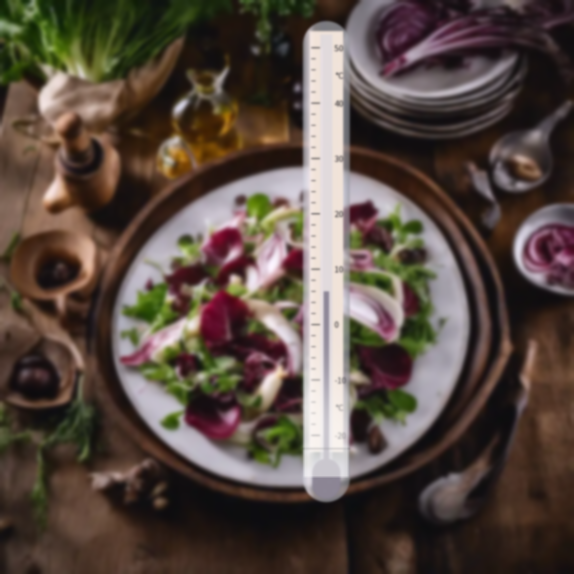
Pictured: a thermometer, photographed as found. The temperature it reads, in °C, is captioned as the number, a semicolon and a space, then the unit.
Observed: 6; °C
